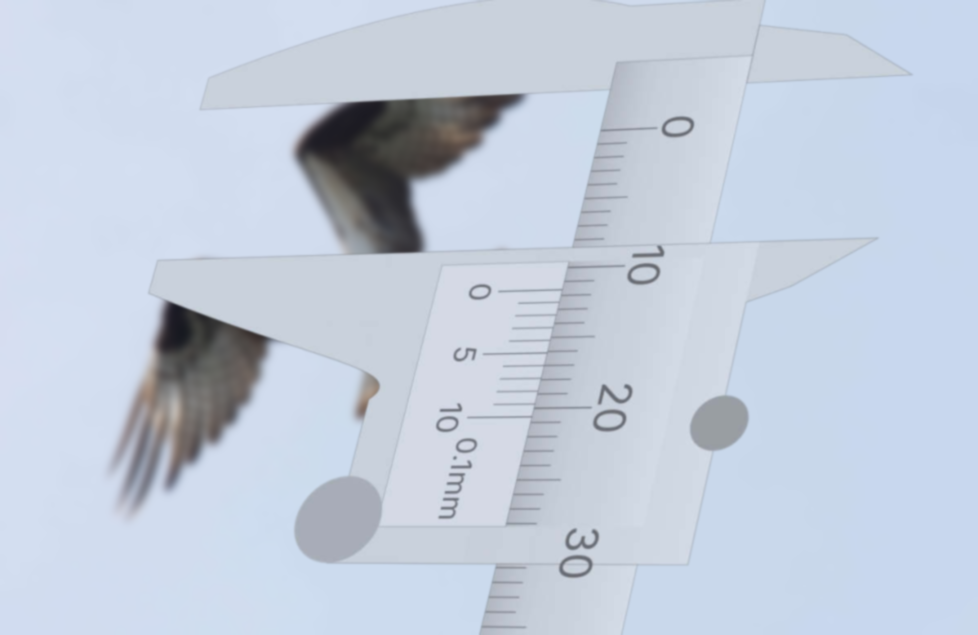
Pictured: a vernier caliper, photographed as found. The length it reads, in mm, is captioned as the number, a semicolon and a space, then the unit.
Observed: 11.6; mm
